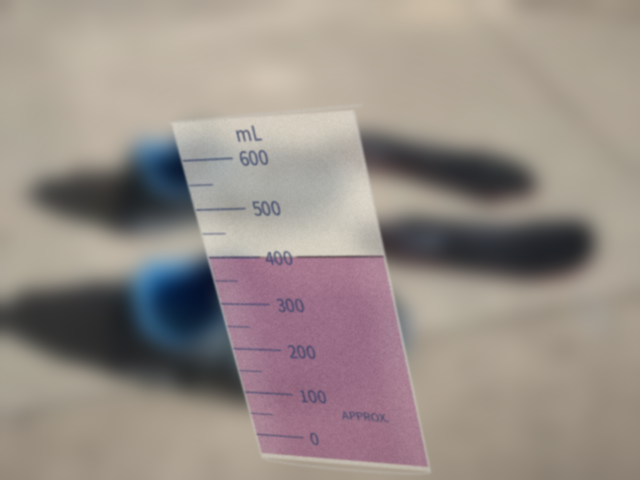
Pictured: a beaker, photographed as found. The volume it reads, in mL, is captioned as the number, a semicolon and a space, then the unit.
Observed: 400; mL
